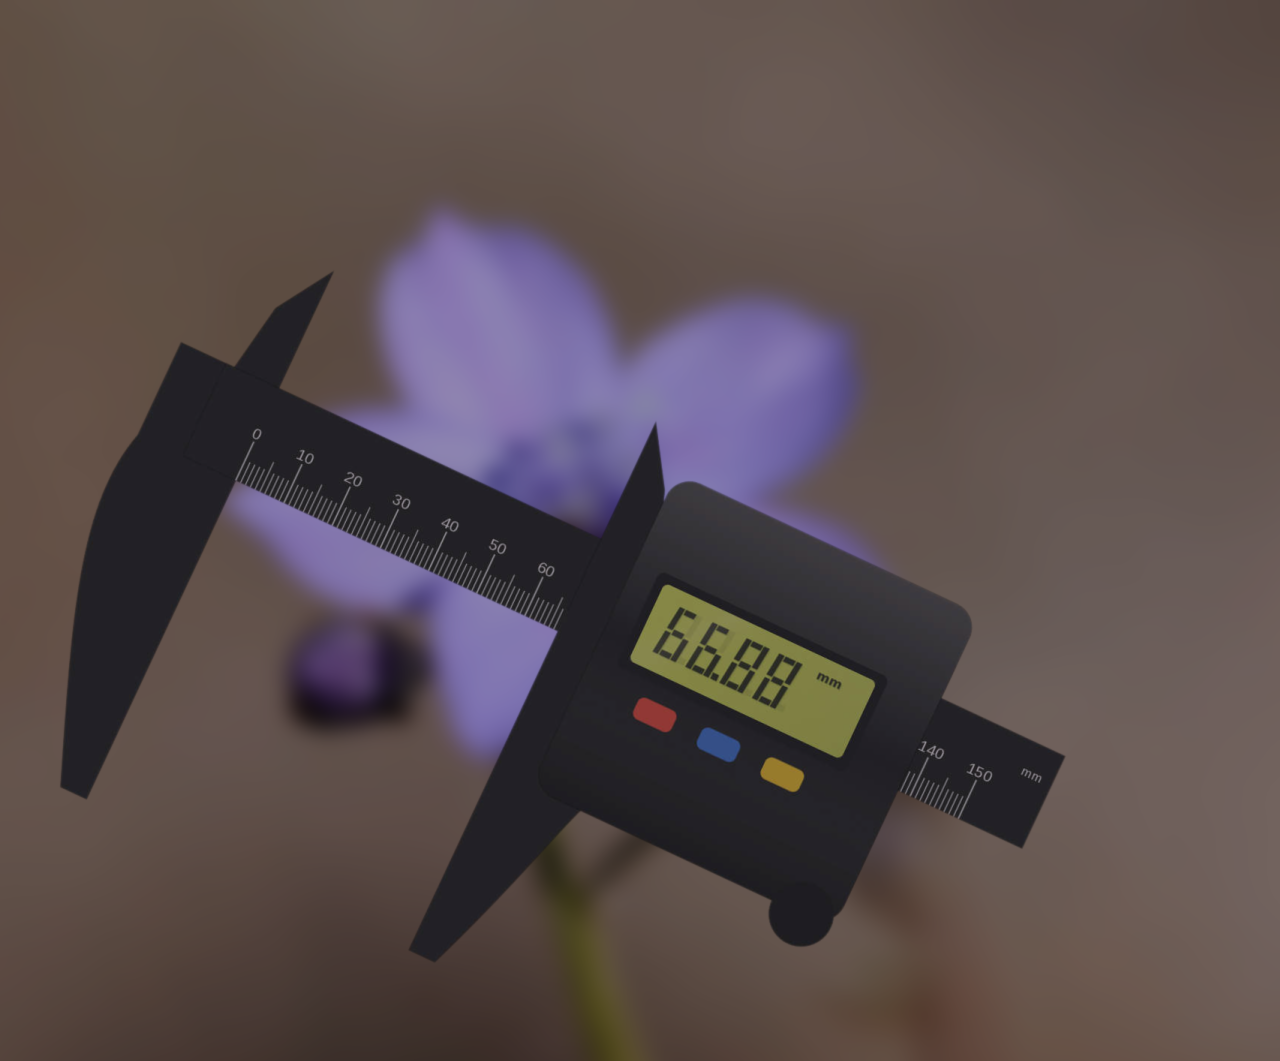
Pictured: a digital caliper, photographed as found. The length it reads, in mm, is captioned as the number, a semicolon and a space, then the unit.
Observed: 66.88; mm
